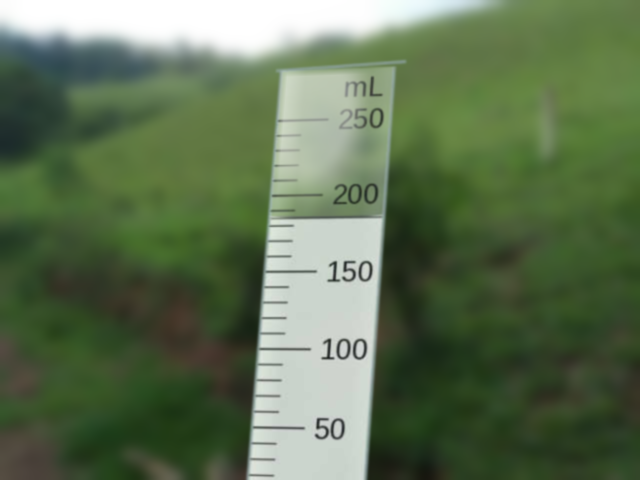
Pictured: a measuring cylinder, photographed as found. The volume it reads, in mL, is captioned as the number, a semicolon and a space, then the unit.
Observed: 185; mL
